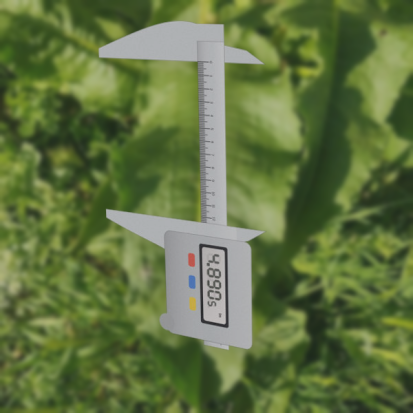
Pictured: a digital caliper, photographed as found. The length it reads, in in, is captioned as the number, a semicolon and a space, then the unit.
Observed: 4.8905; in
